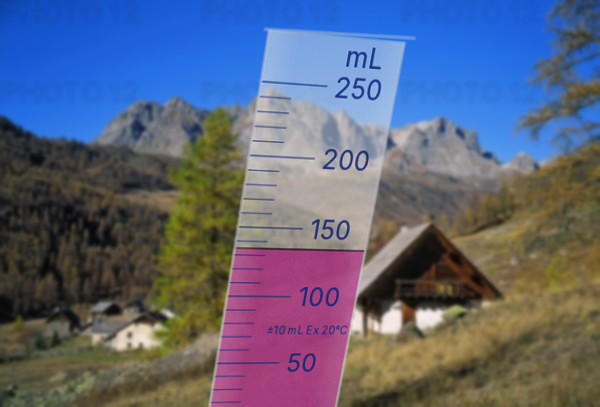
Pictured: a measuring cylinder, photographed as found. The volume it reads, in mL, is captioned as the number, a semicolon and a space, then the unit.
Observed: 135; mL
